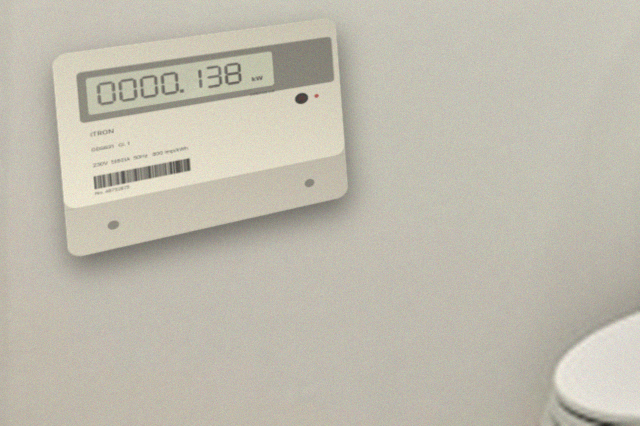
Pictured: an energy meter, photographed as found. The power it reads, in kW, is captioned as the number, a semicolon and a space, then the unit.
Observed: 0.138; kW
